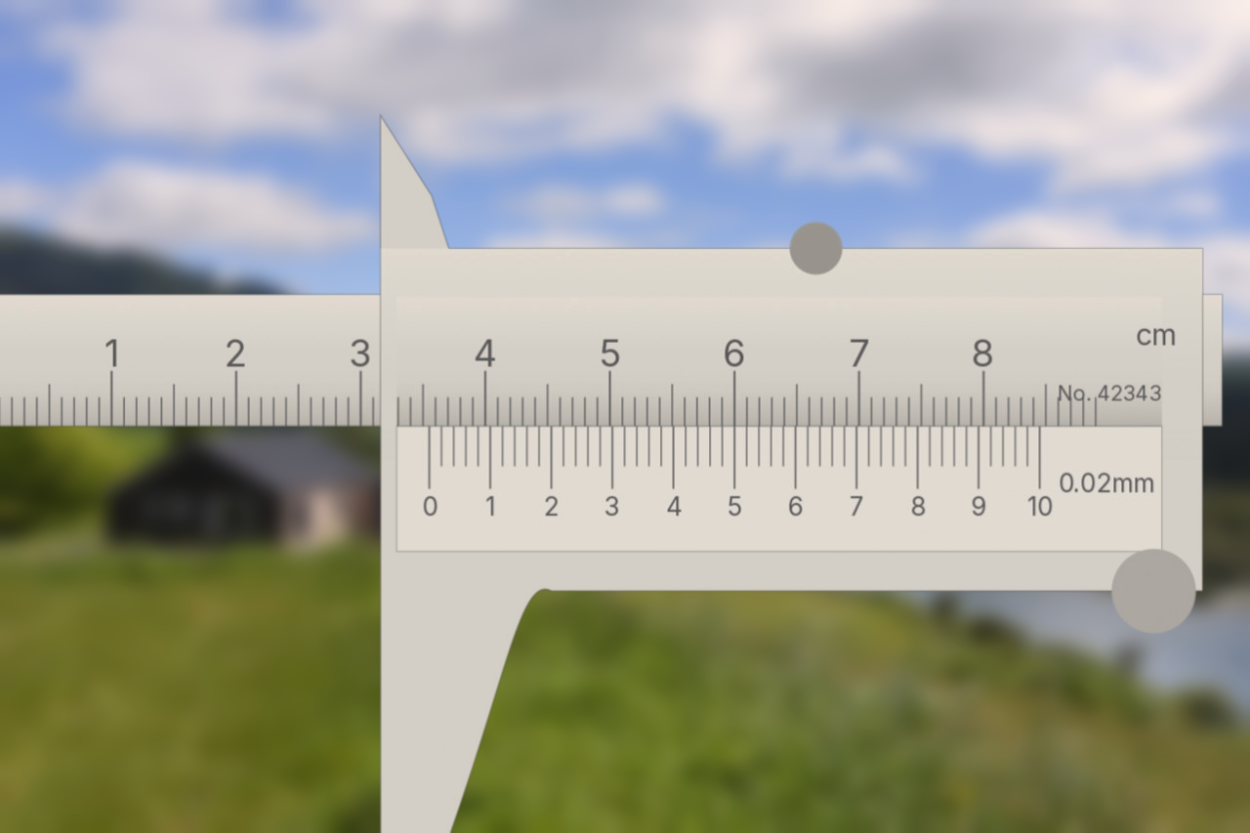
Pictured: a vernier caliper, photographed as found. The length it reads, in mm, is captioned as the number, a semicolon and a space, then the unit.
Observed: 35.5; mm
